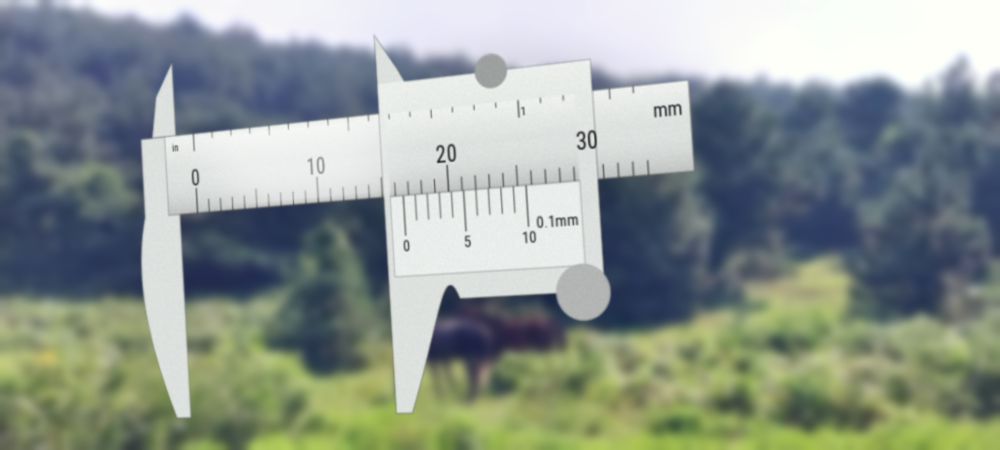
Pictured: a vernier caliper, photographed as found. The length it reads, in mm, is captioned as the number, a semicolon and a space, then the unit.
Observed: 16.6; mm
